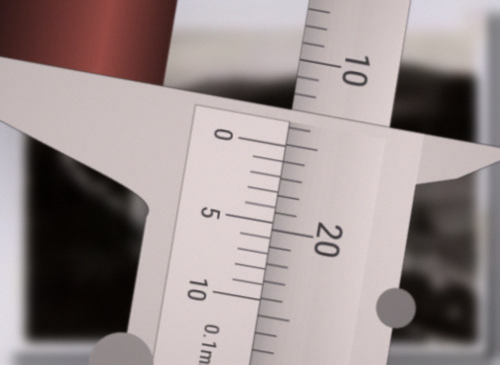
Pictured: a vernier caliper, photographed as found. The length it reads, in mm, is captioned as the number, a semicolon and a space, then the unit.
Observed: 15.1; mm
